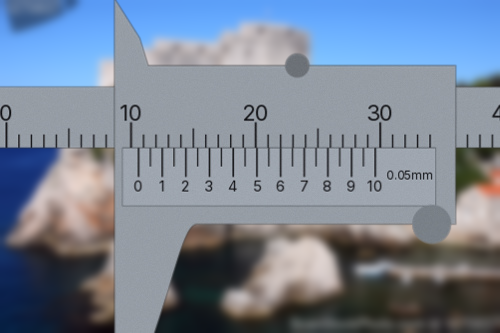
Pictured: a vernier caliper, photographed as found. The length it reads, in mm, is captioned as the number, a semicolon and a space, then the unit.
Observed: 10.6; mm
